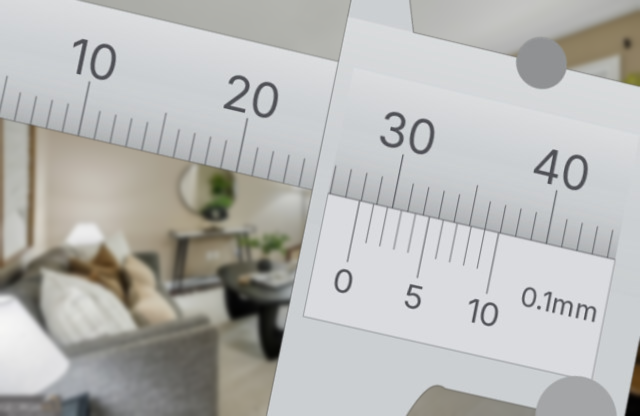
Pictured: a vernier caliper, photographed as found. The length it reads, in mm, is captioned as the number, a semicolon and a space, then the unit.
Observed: 27.9; mm
